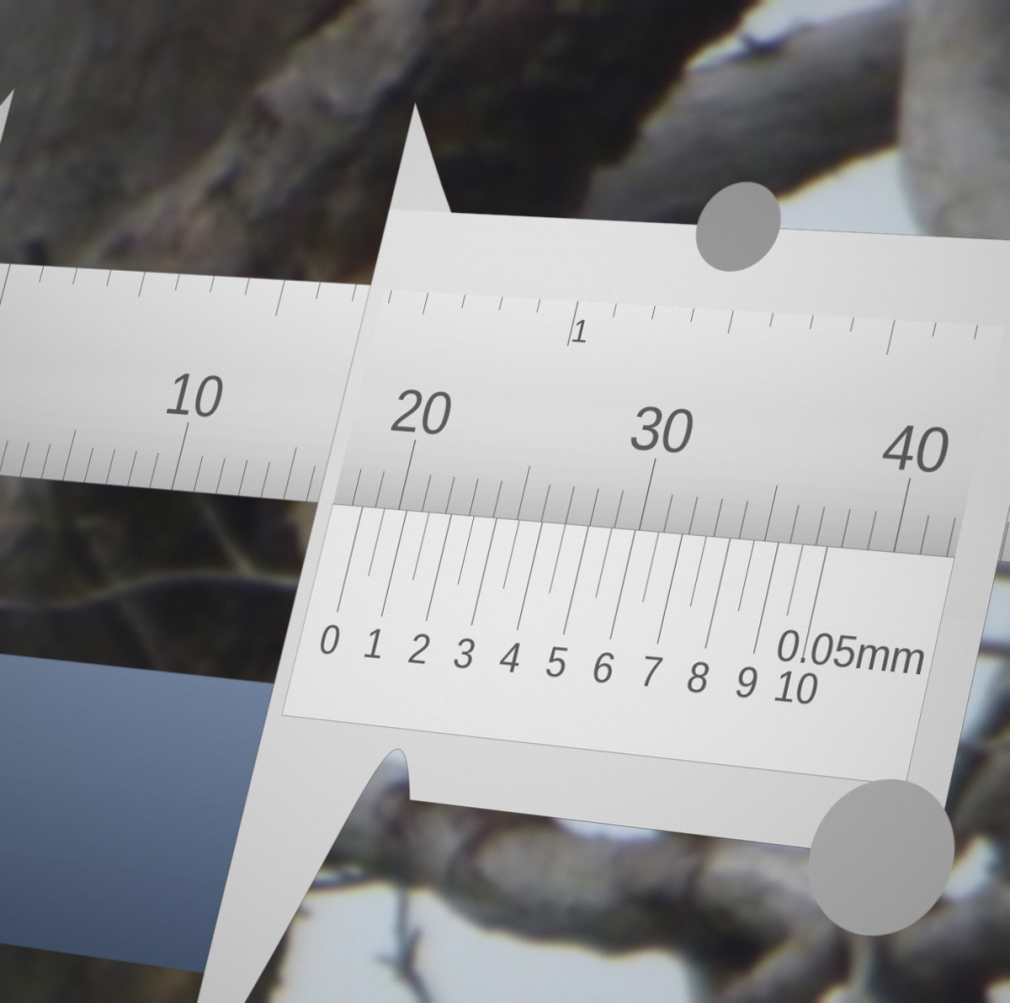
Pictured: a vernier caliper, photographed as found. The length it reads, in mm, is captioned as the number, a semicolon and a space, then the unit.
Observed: 18.45; mm
